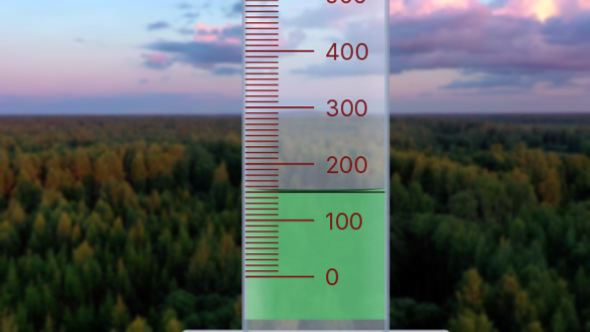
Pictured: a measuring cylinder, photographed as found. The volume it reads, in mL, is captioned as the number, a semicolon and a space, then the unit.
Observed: 150; mL
